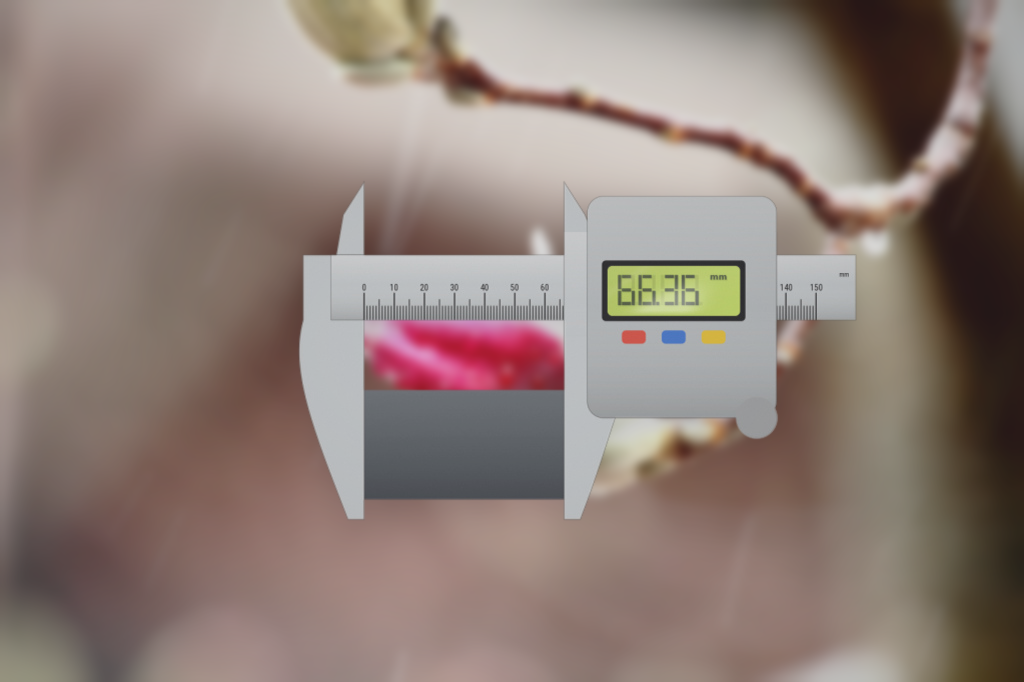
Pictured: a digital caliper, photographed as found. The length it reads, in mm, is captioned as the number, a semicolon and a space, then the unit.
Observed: 66.36; mm
